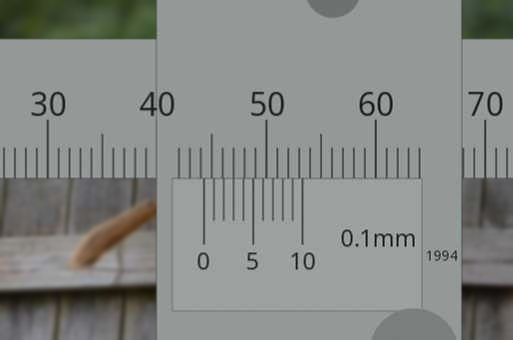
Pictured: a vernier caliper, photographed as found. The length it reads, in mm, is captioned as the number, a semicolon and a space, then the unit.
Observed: 44.3; mm
